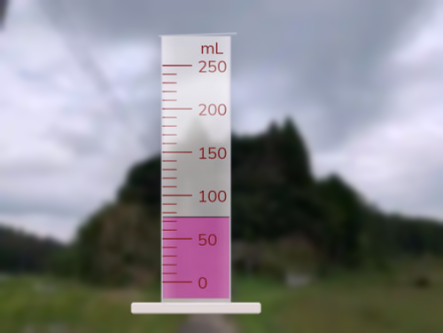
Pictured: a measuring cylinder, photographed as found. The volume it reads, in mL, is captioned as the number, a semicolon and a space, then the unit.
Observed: 75; mL
